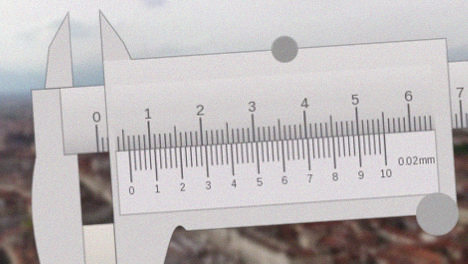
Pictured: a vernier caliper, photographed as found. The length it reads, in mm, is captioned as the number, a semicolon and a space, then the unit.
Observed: 6.0; mm
